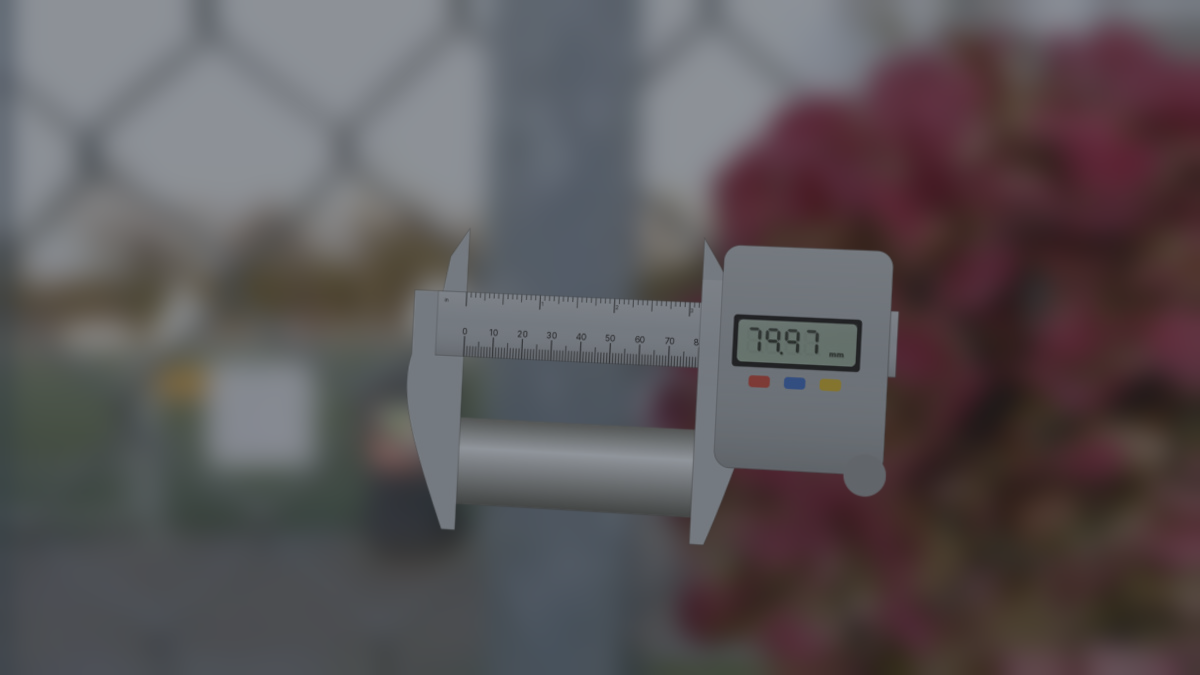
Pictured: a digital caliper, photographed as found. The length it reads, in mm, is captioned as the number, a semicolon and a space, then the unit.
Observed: 79.97; mm
